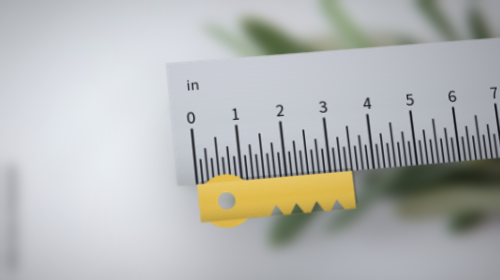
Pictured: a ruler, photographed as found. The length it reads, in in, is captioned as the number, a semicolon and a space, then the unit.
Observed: 3.5; in
